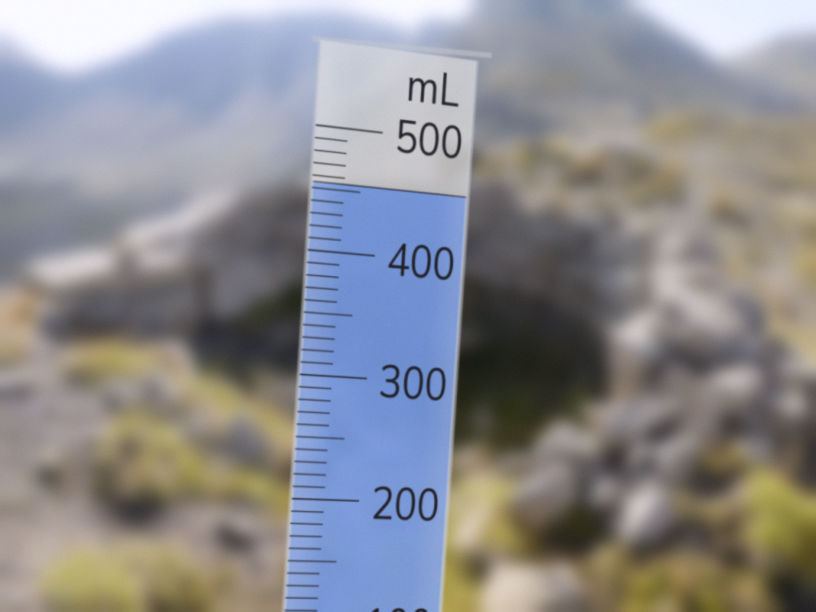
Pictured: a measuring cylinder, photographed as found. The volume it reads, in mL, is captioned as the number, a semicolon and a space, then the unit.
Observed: 455; mL
